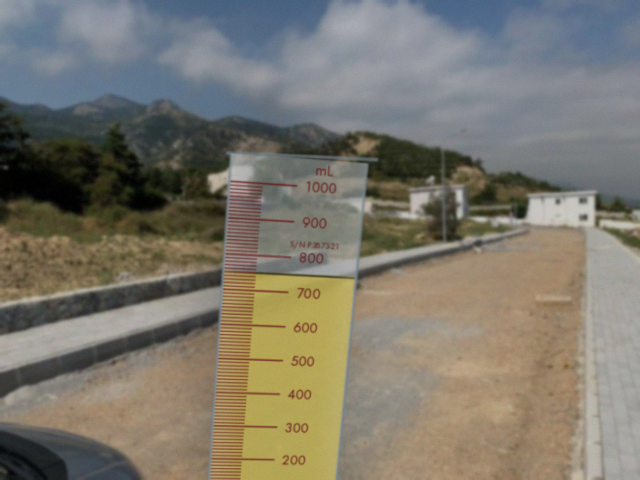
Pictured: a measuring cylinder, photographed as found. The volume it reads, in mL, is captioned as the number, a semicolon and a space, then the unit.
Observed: 750; mL
